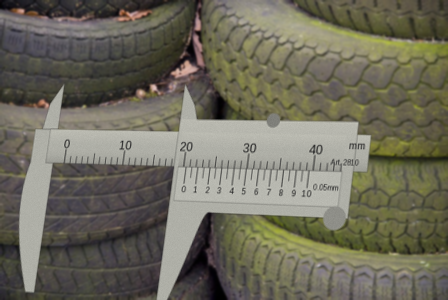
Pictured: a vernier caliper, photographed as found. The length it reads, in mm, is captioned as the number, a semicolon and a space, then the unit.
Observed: 20.4; mm
